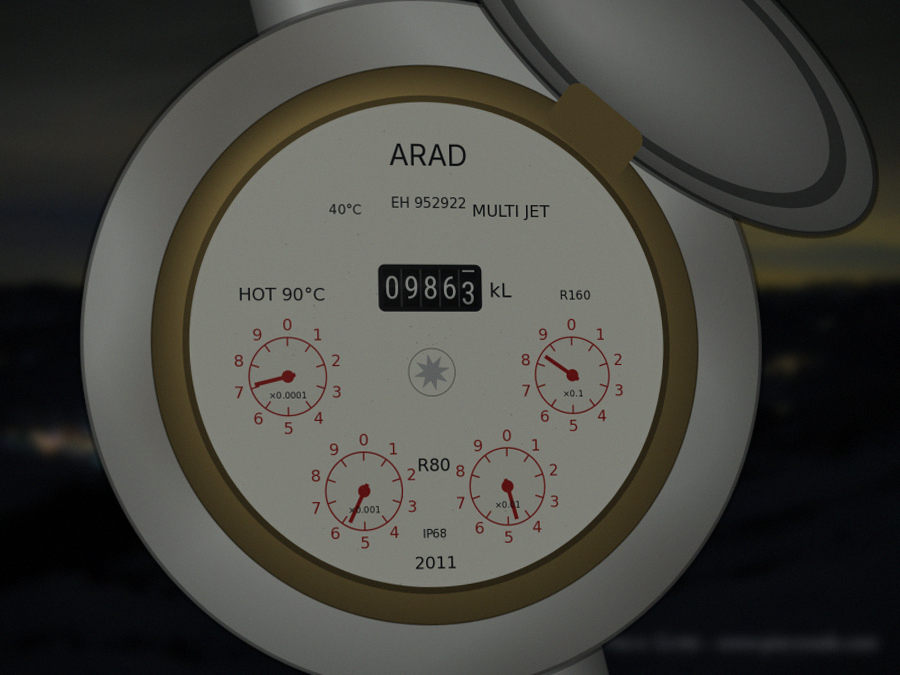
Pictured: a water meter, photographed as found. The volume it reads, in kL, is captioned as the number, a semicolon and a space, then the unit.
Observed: 9862.8457; kL
